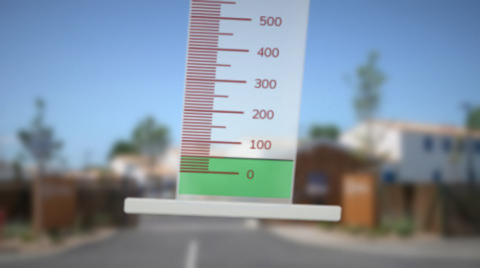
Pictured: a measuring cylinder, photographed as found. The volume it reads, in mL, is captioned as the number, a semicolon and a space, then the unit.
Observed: 50; mL
